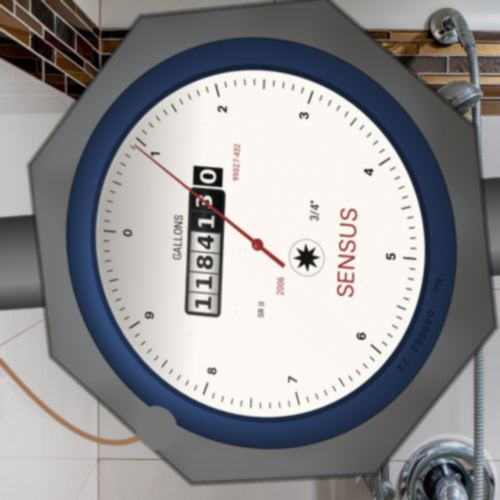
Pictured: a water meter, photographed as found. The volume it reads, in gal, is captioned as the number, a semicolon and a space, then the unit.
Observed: 1184130.9; gal
